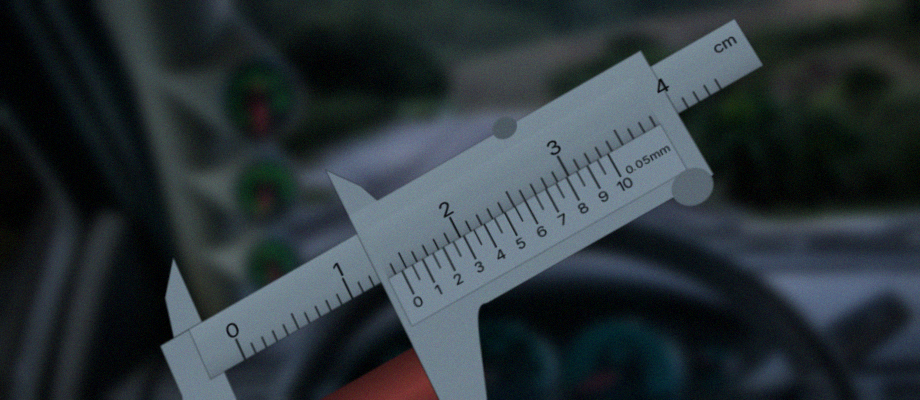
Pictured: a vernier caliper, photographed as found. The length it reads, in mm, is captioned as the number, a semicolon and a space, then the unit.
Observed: 14.6; mm
